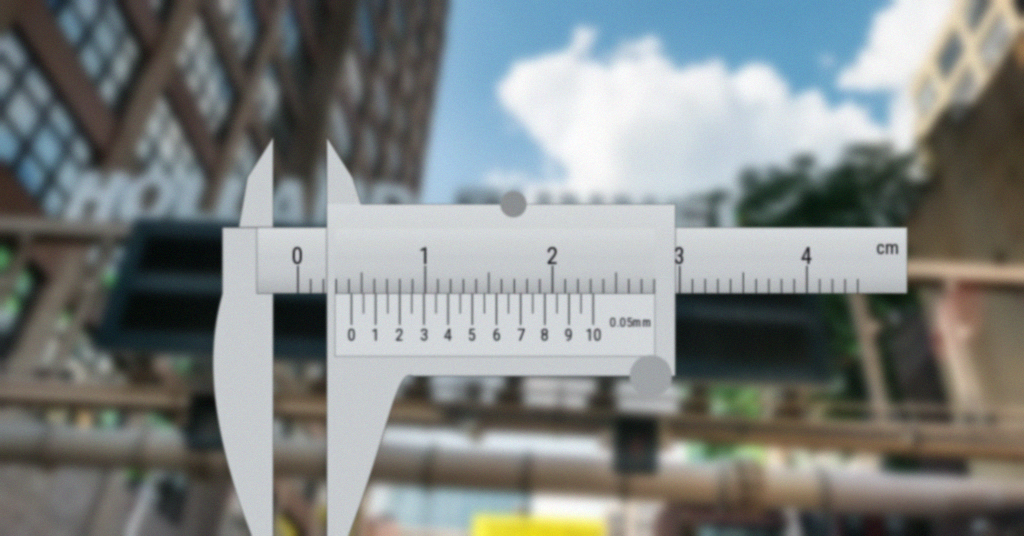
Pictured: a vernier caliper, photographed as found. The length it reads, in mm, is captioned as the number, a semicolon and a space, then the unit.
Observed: 4.2; mm
